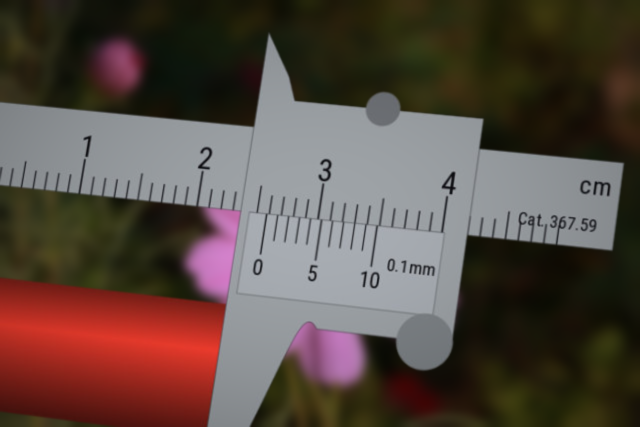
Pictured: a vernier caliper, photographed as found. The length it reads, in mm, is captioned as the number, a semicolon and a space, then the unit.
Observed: 25.8; mm
